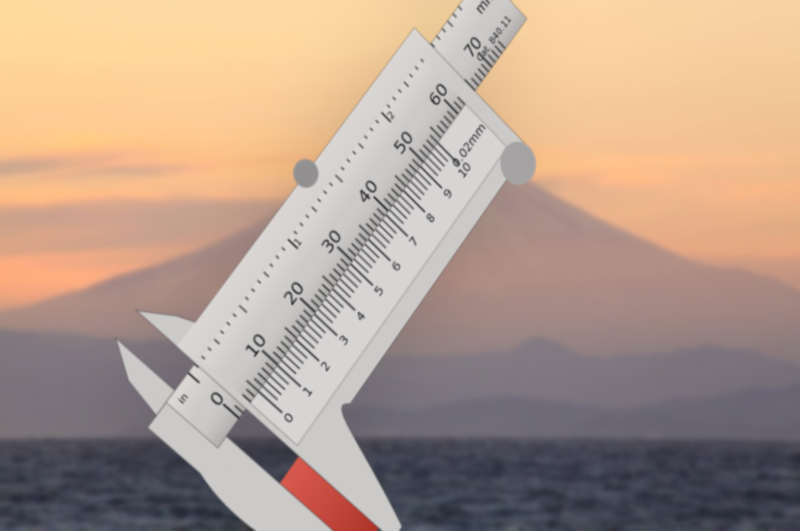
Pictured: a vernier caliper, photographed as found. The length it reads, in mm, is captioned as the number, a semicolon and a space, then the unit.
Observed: 5.0; mm
